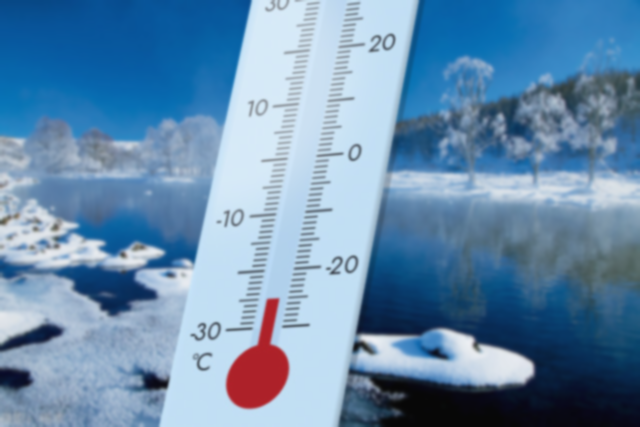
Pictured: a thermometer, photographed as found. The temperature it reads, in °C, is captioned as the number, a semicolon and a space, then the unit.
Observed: -25; °C
